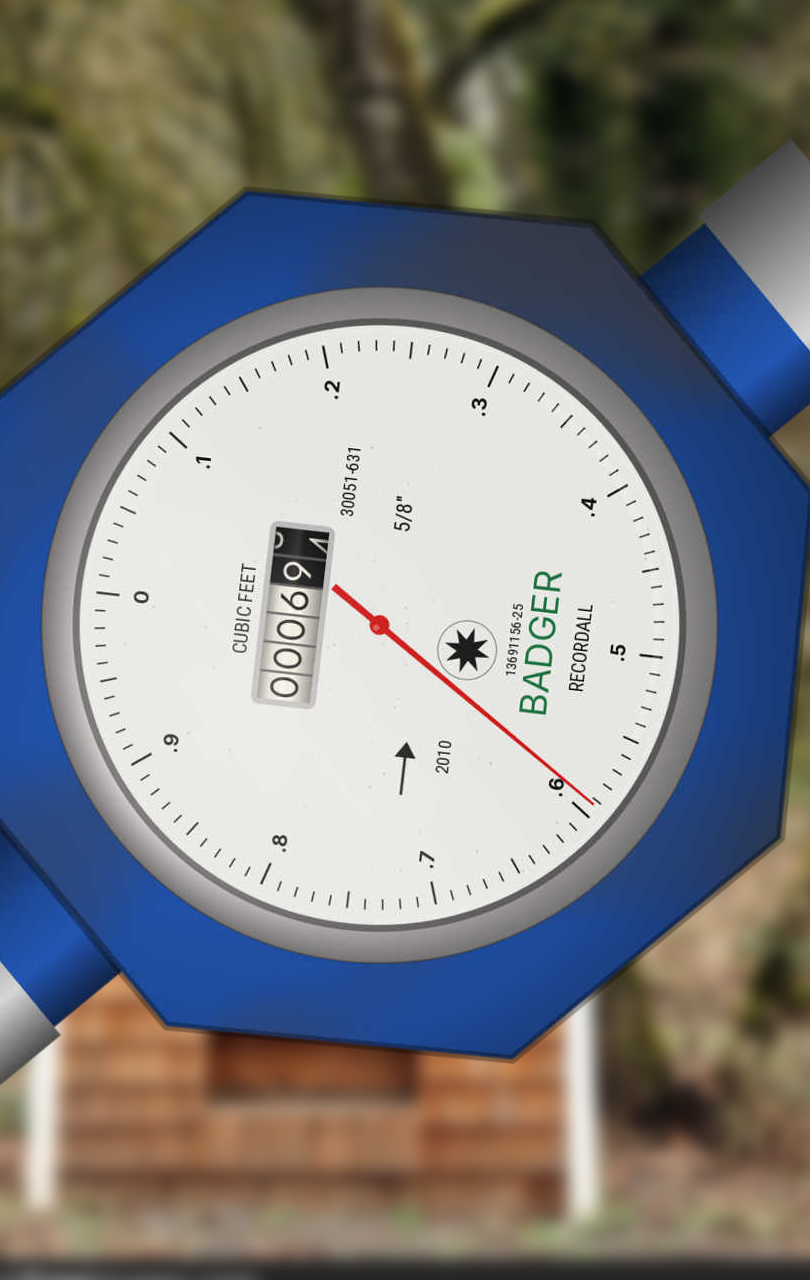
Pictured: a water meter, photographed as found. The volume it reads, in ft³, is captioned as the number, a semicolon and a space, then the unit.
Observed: 693.59; ft³
